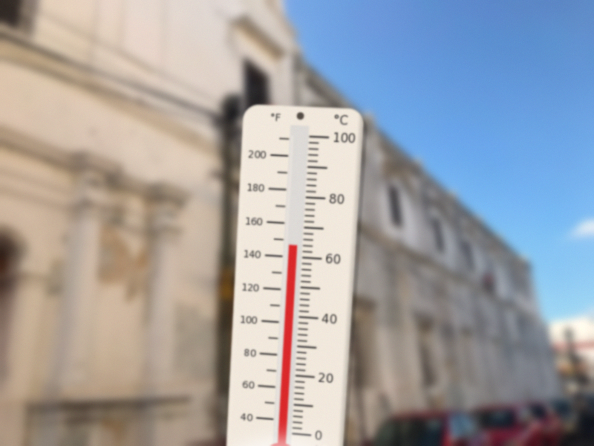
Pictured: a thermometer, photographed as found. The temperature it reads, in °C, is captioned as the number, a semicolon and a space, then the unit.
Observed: 64; °C
